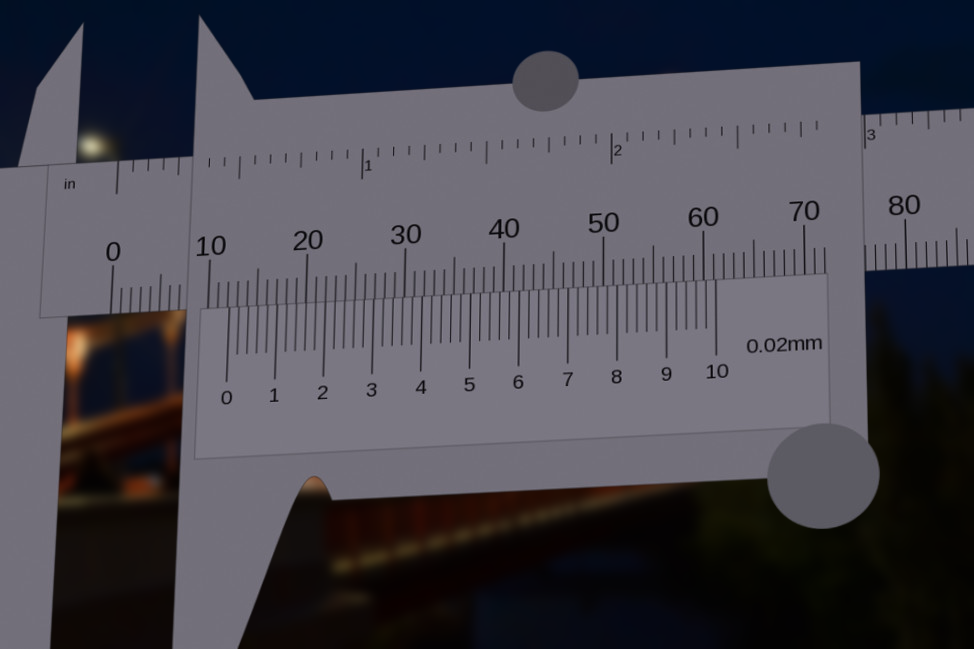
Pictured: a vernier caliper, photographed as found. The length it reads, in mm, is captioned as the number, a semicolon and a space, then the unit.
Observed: 12.2; mm
